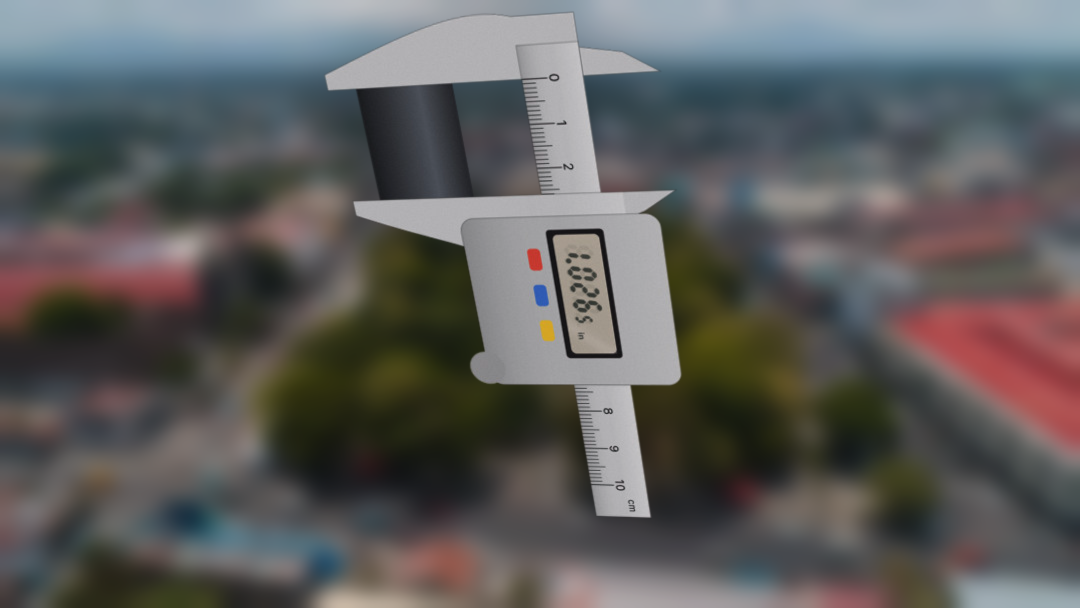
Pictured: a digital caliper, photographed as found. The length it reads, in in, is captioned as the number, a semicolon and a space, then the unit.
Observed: 1.0265; in
